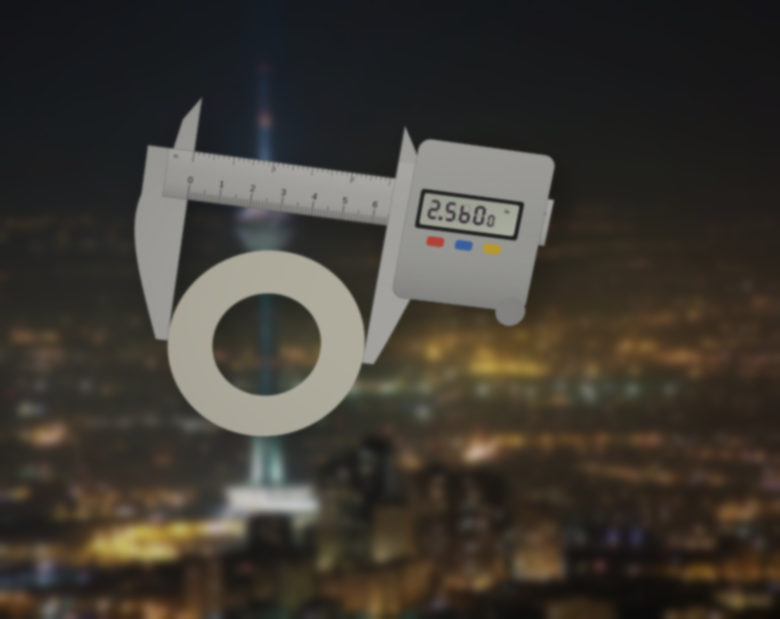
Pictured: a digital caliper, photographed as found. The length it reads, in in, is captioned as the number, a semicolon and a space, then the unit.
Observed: 2.5600; in
